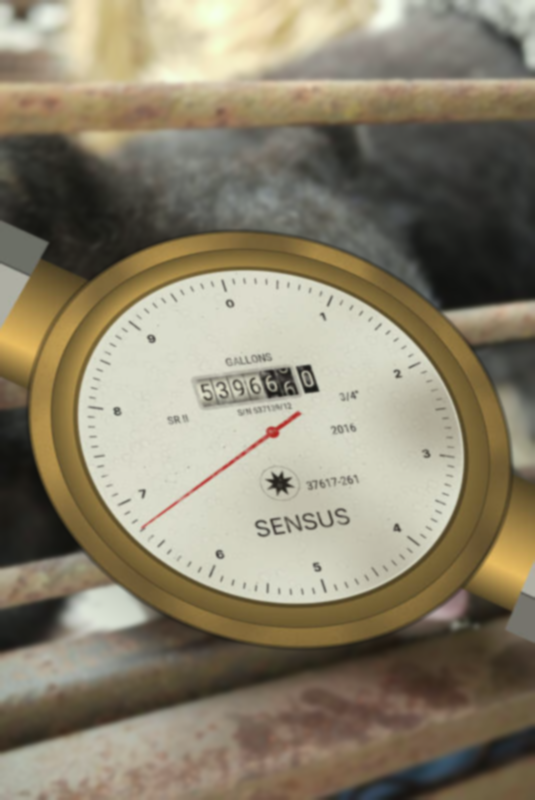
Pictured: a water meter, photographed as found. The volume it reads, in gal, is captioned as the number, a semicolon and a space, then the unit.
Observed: 5396656.7; gal
